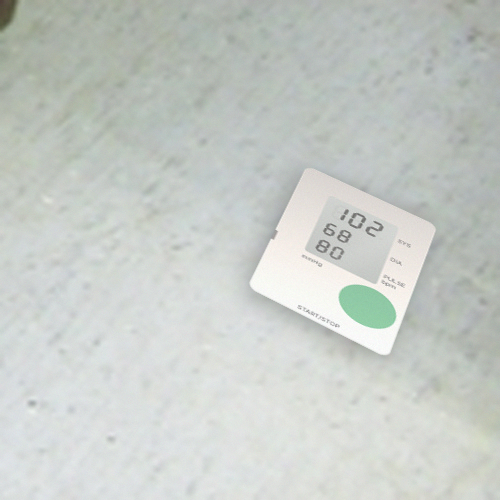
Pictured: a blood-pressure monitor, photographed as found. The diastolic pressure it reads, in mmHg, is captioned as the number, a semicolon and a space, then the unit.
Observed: 68; mmHg
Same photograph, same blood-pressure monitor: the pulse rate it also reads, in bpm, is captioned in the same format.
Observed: 80; bpm
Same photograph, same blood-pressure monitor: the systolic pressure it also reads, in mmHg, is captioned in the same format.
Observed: 102; mmHg
